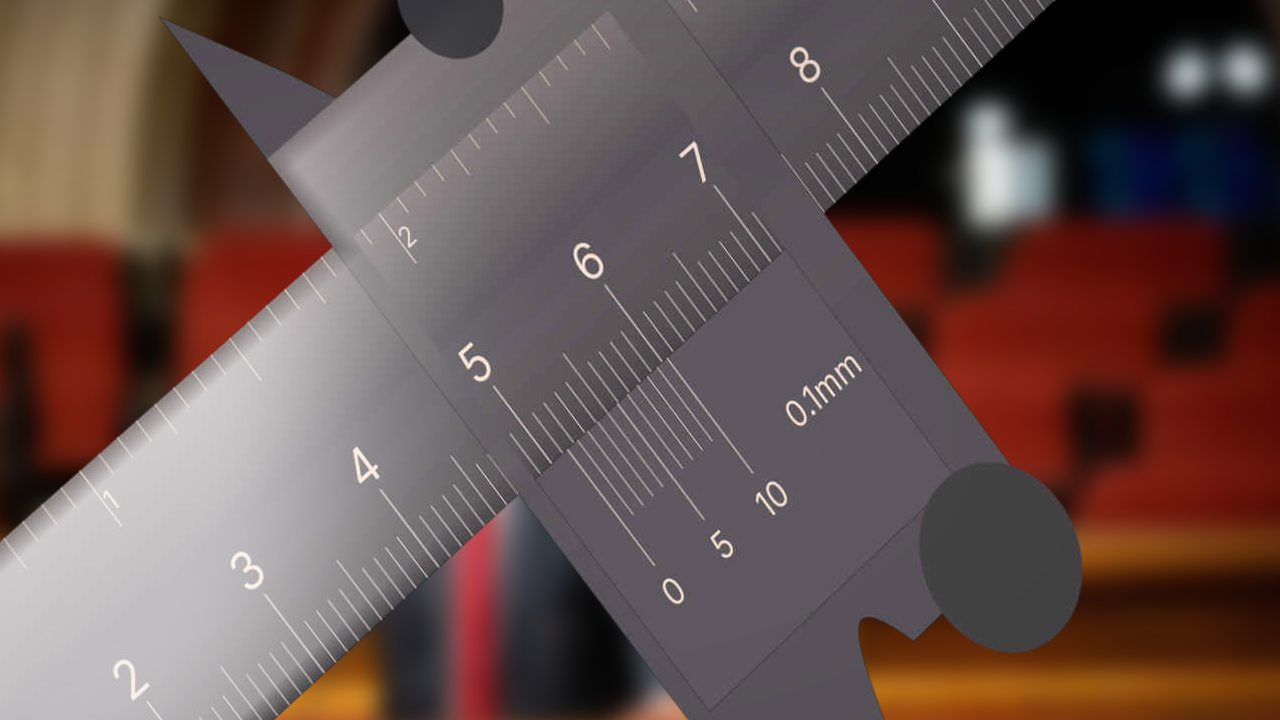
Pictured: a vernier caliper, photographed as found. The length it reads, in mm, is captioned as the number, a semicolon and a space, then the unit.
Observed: 51.4; mm
